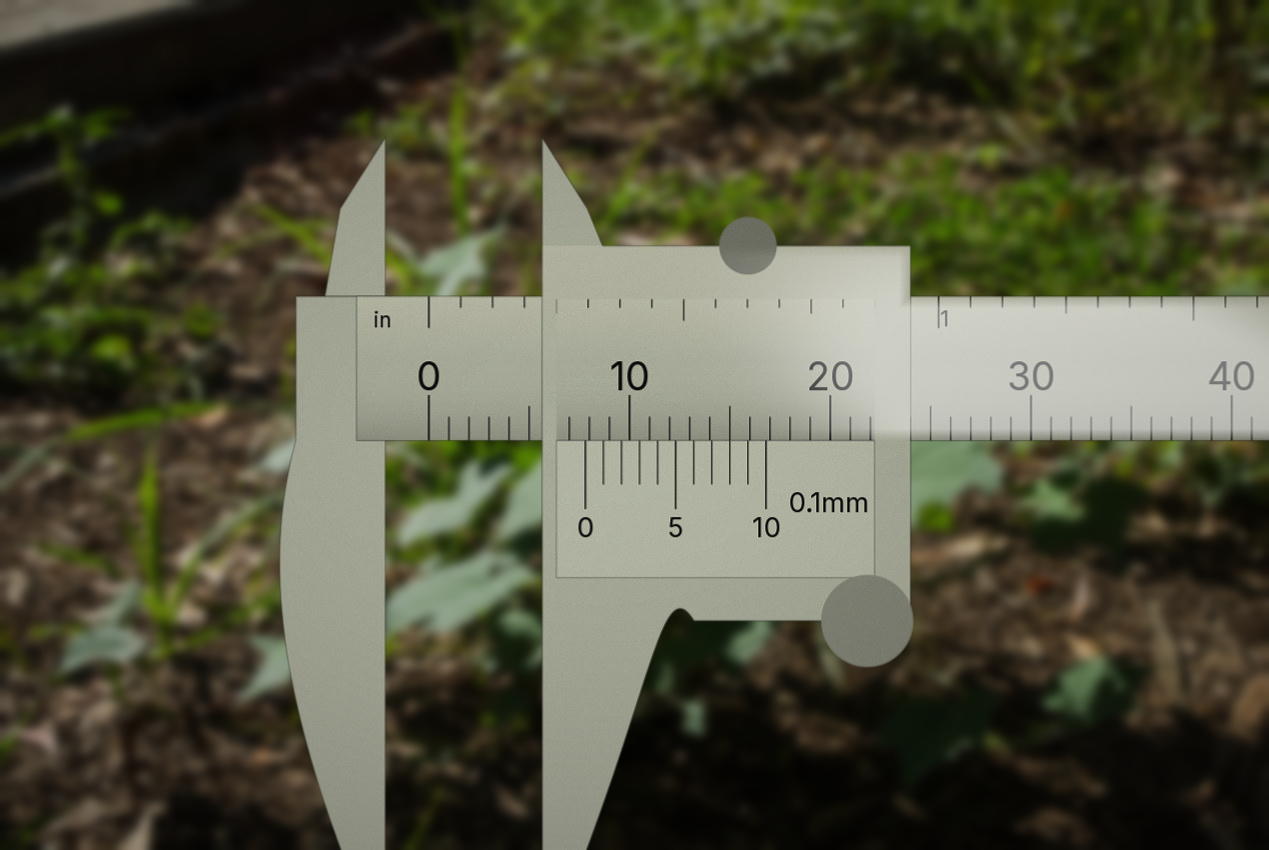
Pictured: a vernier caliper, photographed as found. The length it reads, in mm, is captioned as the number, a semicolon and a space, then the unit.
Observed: 7.8; mm
